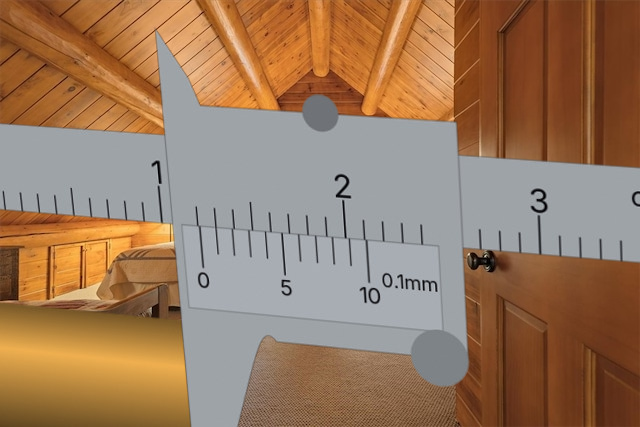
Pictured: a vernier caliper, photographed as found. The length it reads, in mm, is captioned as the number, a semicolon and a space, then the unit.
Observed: 12.1; mm
